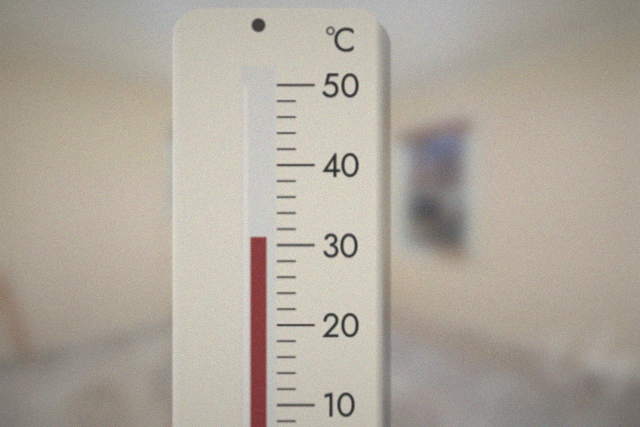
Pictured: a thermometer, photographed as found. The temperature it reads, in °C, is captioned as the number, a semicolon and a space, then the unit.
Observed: 31; °C
